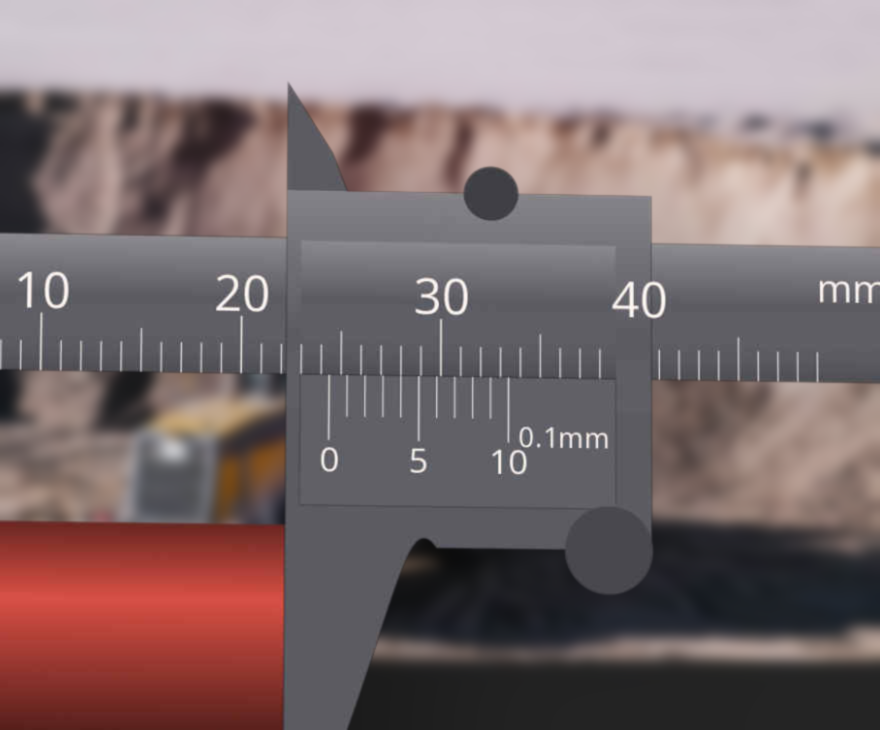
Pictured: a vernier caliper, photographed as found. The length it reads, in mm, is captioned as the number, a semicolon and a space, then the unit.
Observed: 24.4; mm
